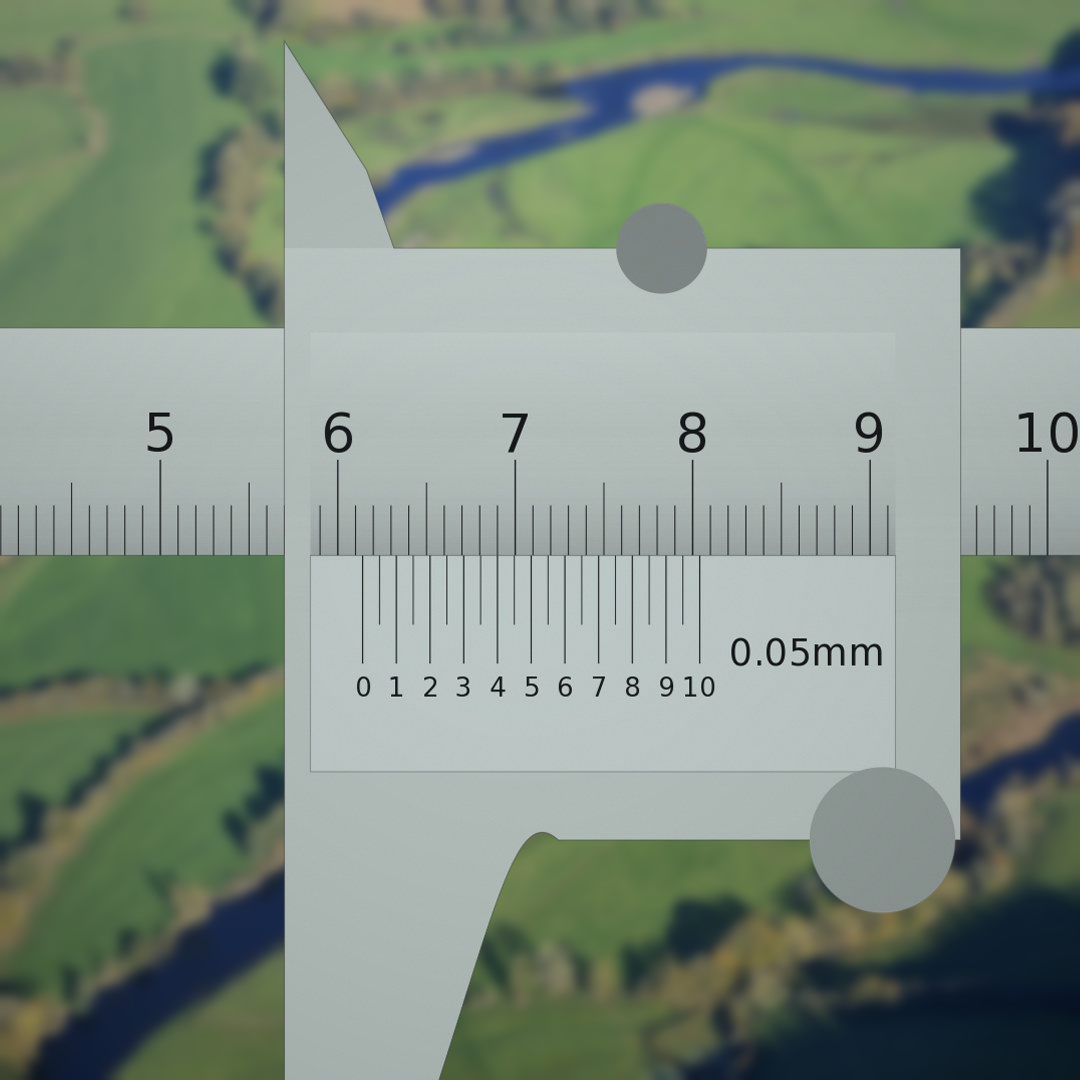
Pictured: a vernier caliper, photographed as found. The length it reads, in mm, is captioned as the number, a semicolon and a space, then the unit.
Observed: 61.4; mm
